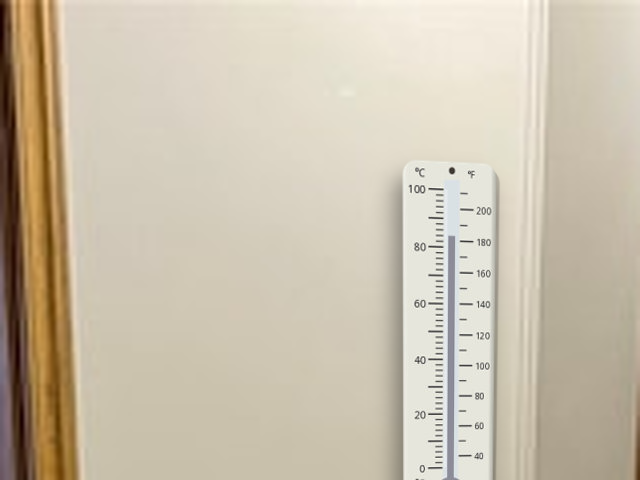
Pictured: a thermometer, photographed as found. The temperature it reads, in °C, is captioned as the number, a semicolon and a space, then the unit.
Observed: 84; °C
